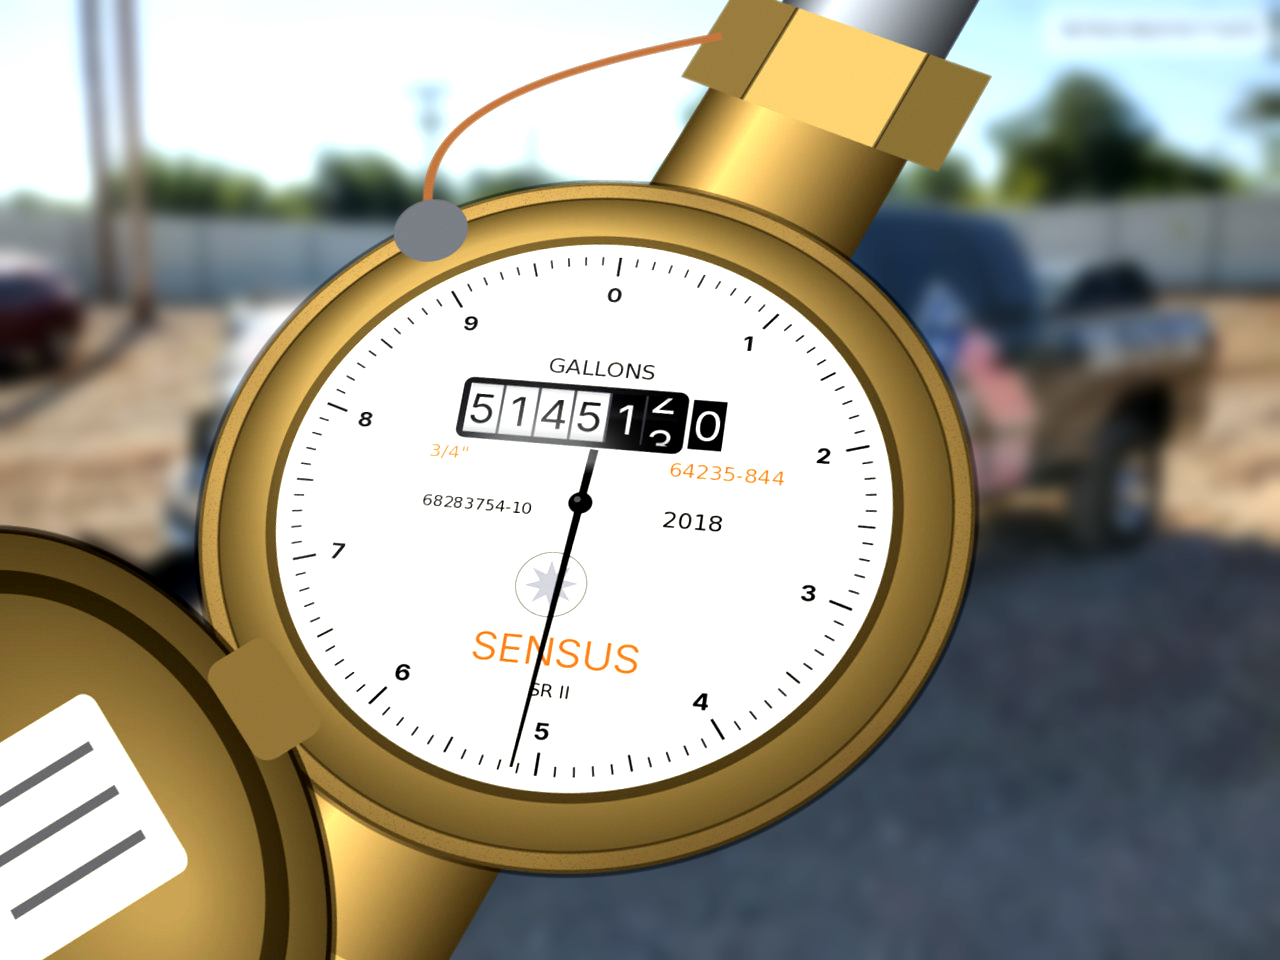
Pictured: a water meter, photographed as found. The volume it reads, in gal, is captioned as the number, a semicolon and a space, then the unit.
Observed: 5145125.1; gal
